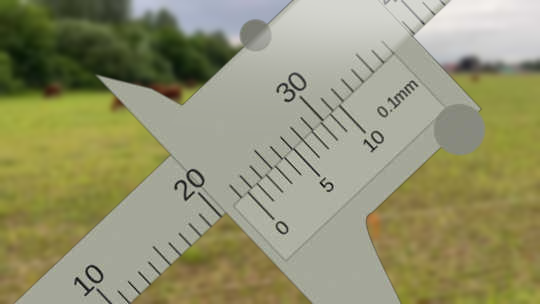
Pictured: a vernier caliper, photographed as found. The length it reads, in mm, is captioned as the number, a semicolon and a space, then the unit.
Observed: 22.6; mm
